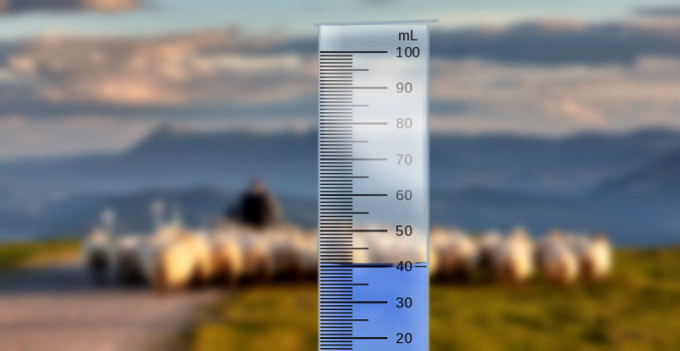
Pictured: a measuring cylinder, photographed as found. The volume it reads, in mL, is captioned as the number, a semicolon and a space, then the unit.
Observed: 40; mL
